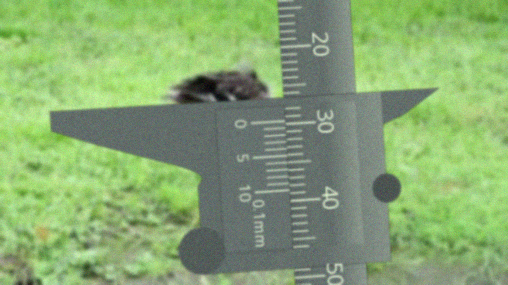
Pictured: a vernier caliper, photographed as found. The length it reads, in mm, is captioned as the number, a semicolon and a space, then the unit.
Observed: 29.6; mm
